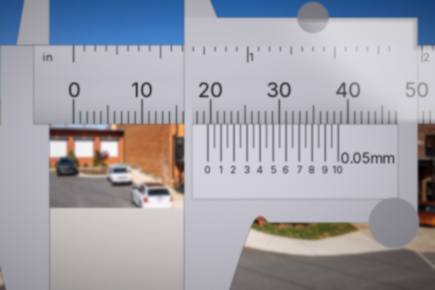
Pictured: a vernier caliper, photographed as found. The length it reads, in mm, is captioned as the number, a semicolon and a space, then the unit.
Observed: 19.6; mm
